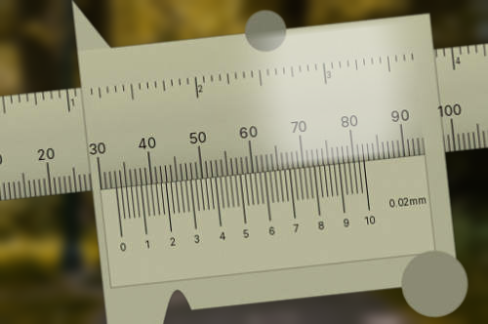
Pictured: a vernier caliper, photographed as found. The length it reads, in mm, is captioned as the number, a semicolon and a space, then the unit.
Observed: 33.0; mm
